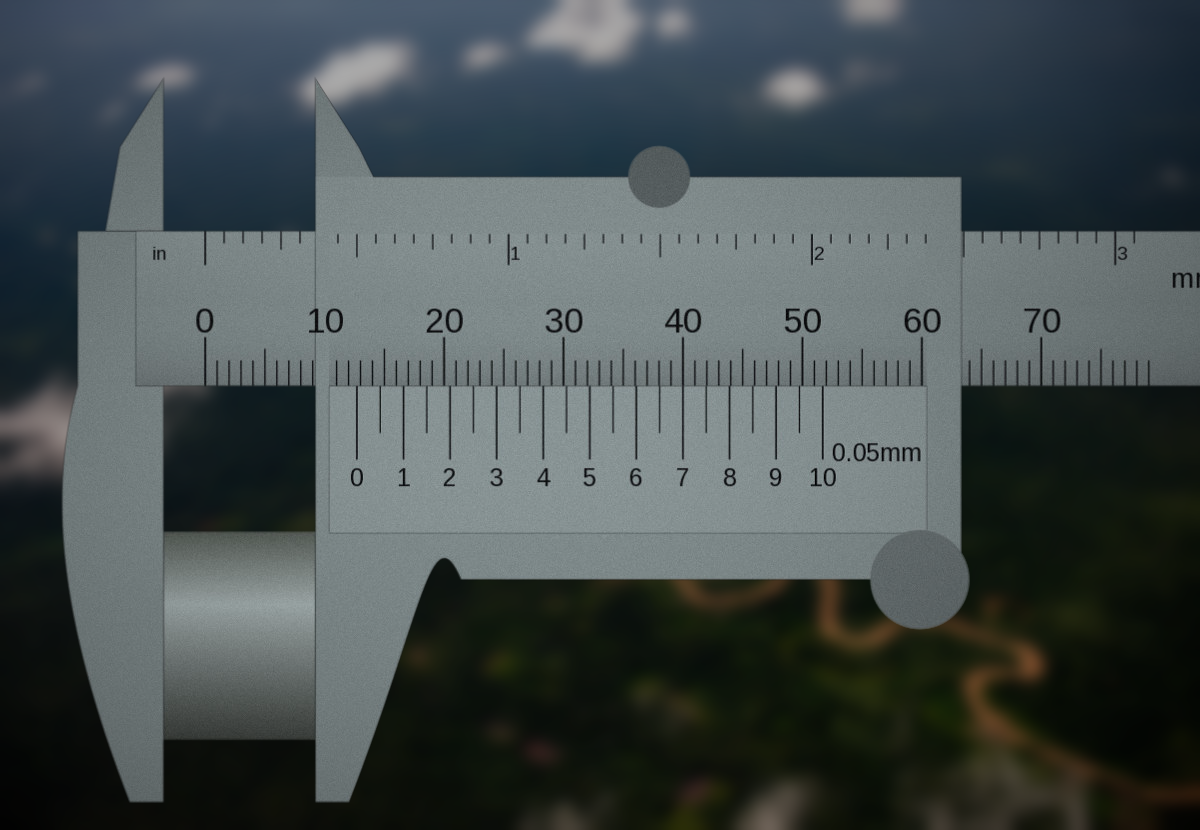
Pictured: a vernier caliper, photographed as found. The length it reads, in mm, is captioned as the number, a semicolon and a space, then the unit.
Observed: 12.7; mm
